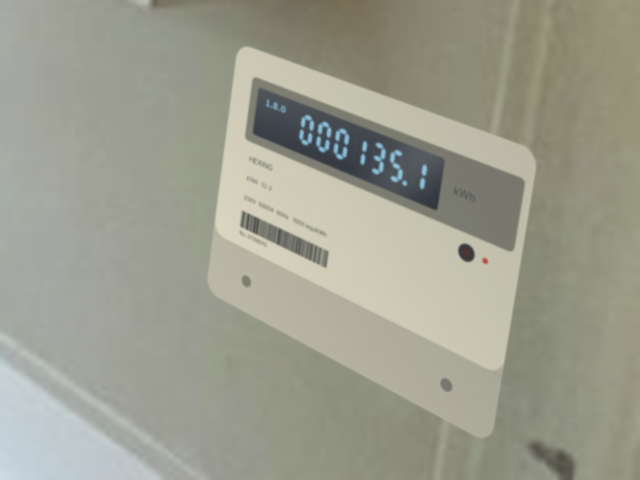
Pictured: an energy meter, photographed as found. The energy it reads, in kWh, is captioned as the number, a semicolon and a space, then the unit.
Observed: 135.1; kWh
